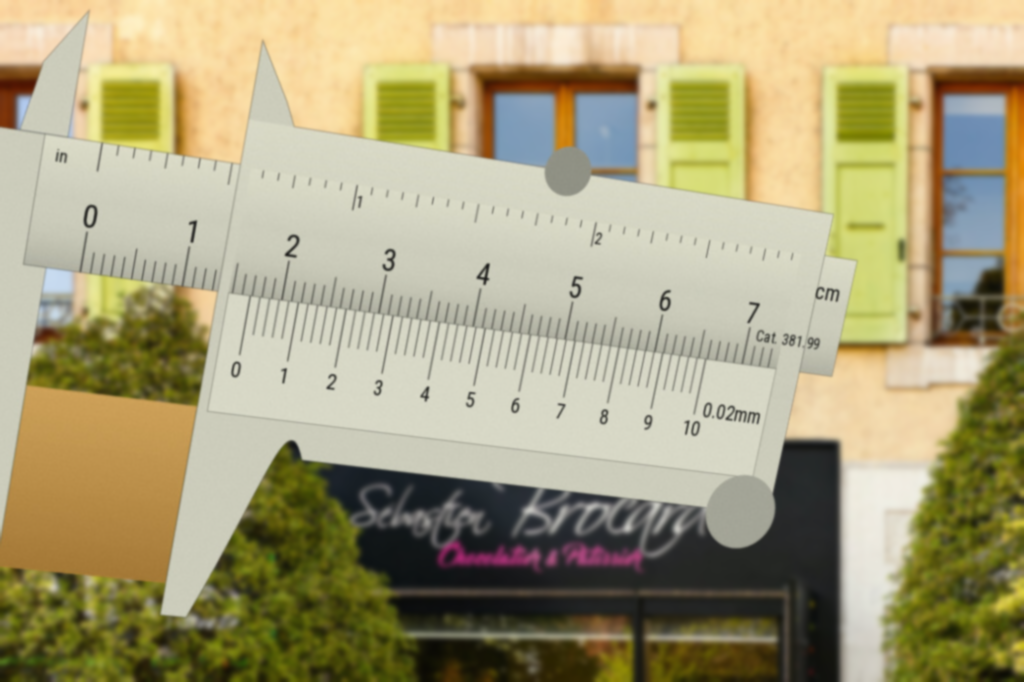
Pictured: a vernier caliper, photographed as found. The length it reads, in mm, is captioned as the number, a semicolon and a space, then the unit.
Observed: 16.8; mm
